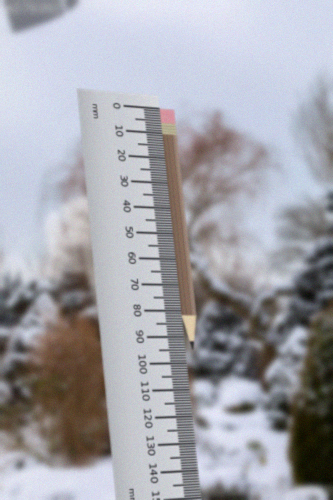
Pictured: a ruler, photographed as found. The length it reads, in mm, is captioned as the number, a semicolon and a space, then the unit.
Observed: 95; mm
